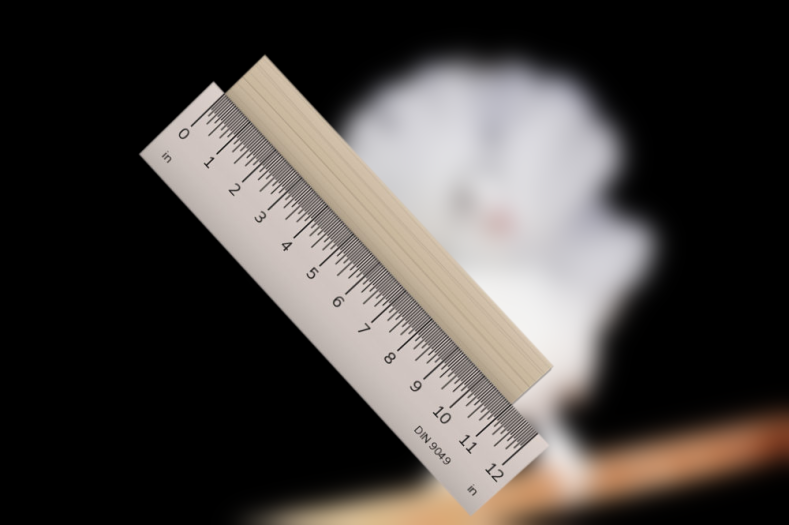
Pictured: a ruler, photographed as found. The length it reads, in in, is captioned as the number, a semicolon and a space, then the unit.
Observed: 11; in
